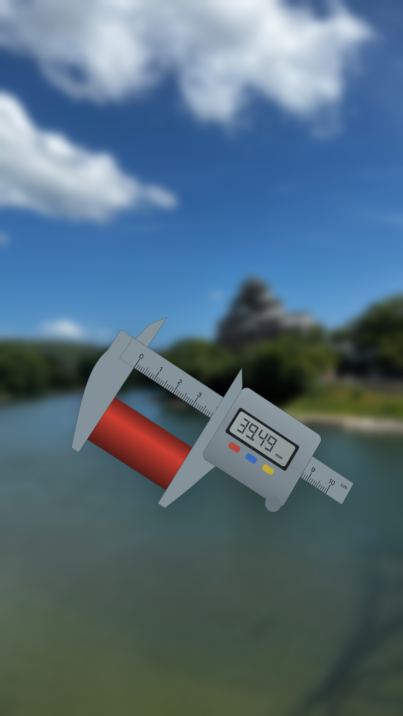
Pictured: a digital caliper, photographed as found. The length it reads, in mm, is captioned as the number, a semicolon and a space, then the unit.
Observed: 39.49; mm
